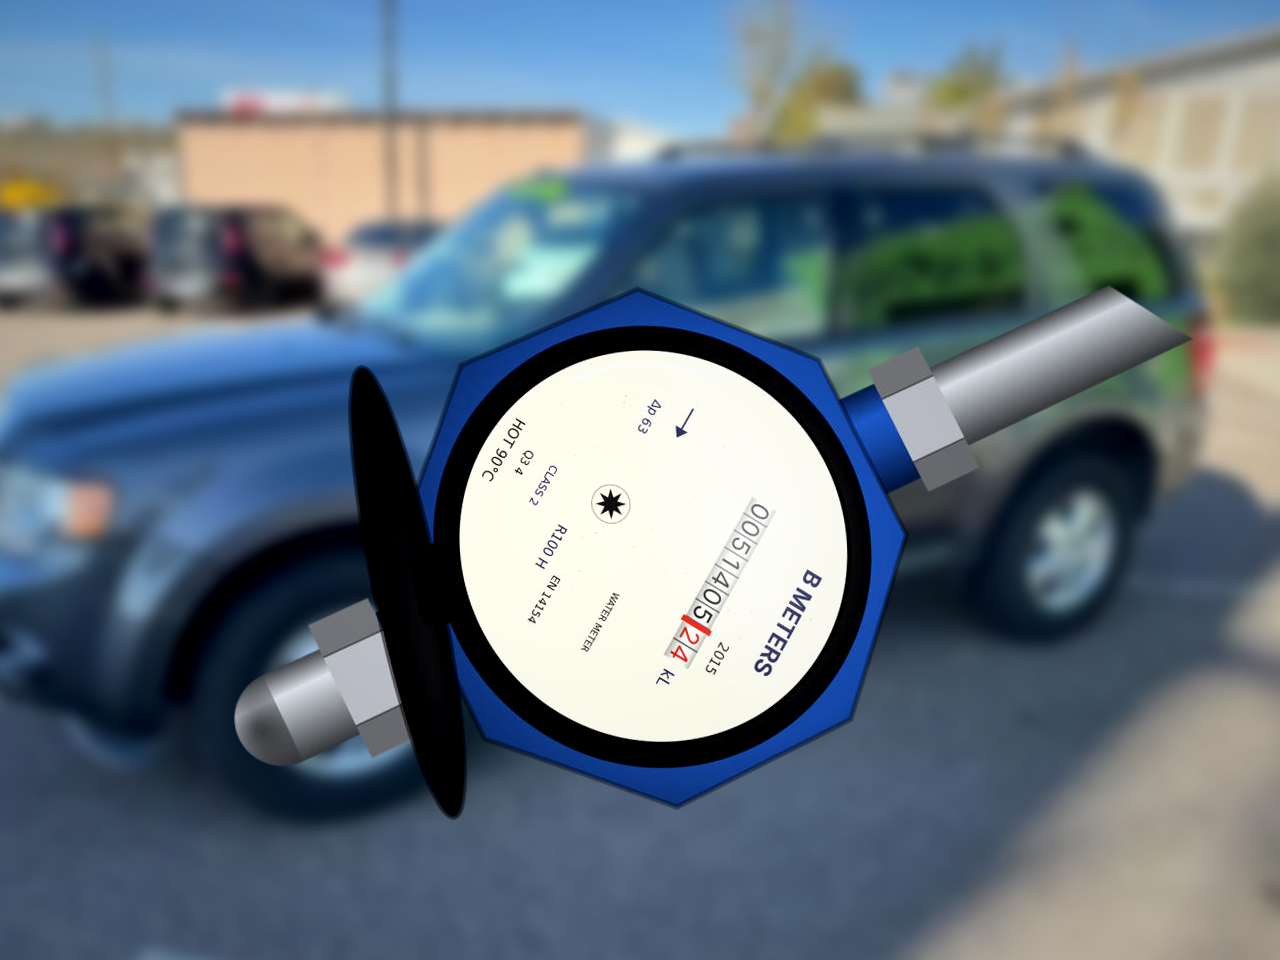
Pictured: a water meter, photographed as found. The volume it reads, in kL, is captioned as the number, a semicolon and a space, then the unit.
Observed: 51405.24; kL
